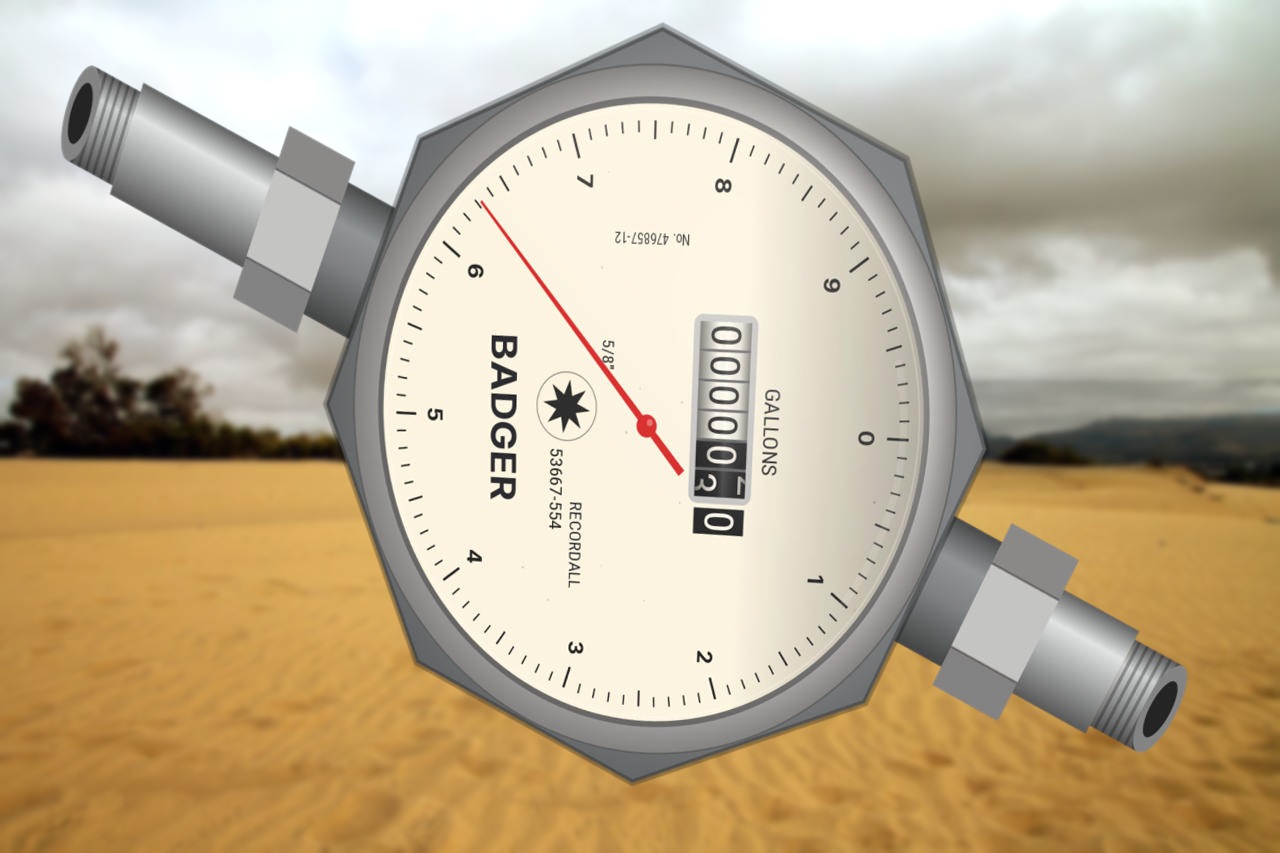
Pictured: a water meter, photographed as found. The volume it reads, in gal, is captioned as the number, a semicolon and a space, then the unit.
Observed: 26.3; gal
